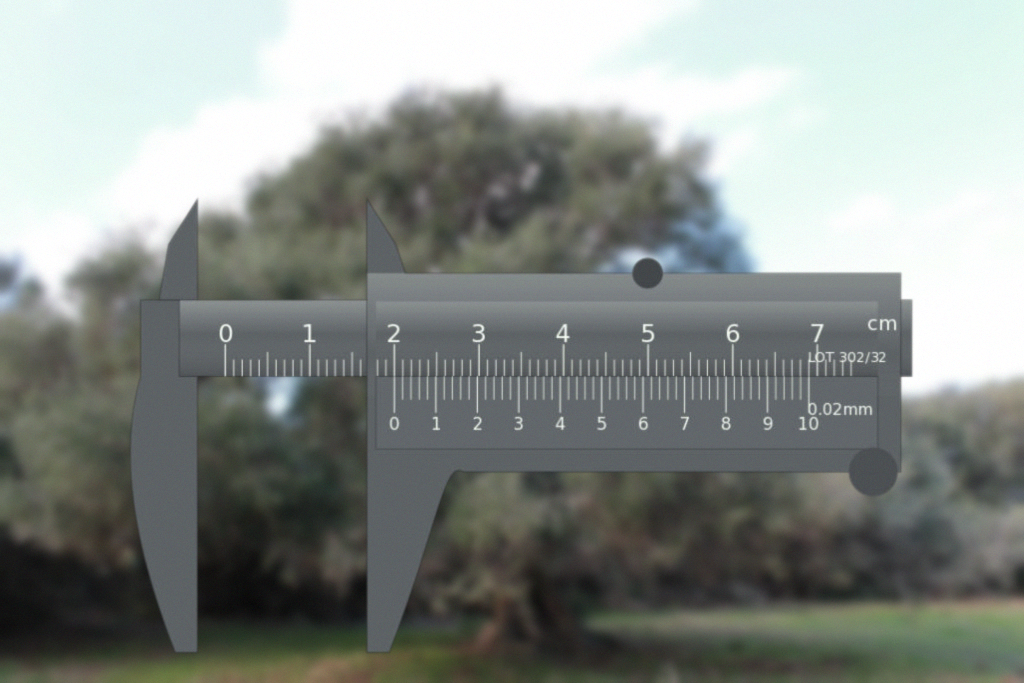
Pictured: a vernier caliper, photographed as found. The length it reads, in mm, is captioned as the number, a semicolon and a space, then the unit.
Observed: 20.0; mm
